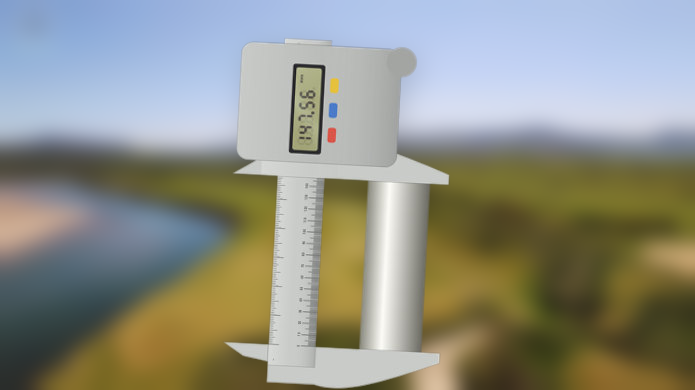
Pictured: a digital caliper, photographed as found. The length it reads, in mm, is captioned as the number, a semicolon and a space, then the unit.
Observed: 147.56; mm
